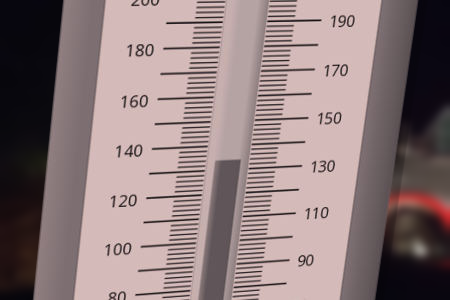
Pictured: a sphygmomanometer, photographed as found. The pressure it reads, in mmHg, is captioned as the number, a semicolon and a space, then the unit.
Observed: 134; mmHg
